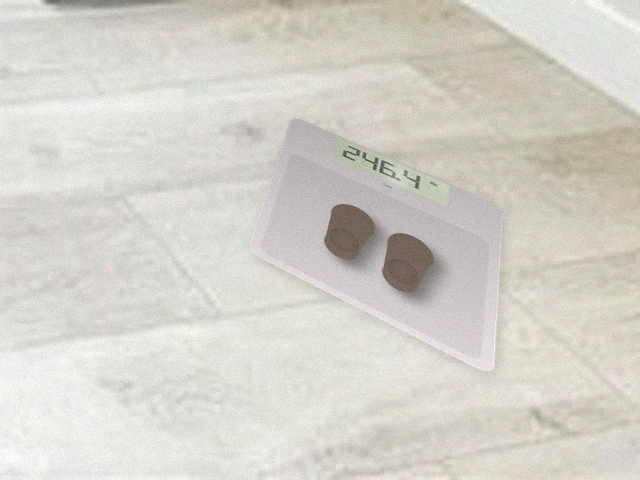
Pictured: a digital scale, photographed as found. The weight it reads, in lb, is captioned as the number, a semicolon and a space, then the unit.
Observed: 246.4; lb
